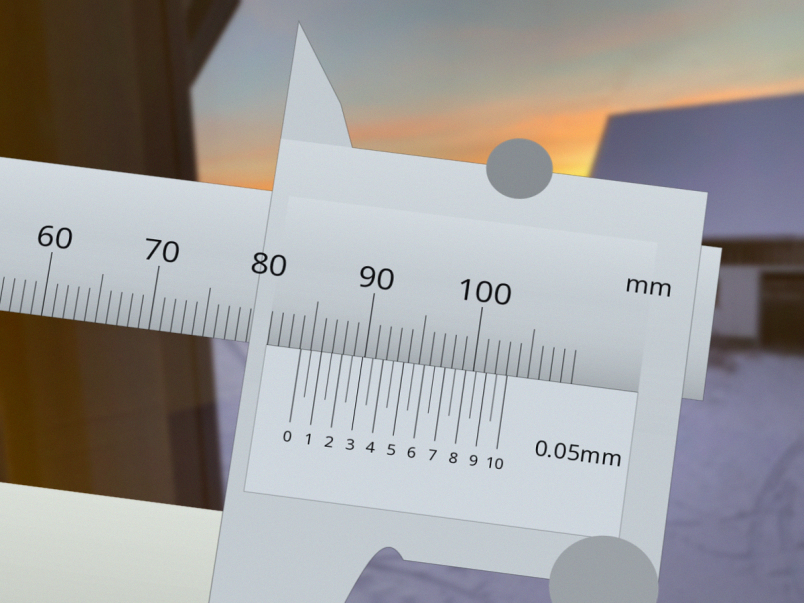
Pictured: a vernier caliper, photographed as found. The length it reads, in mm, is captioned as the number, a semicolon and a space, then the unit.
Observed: 84.1; mm
